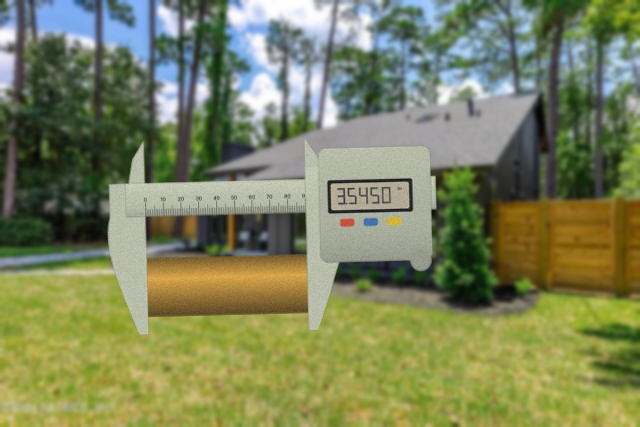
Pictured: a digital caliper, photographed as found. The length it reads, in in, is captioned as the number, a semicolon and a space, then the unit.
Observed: 3.5450; in
